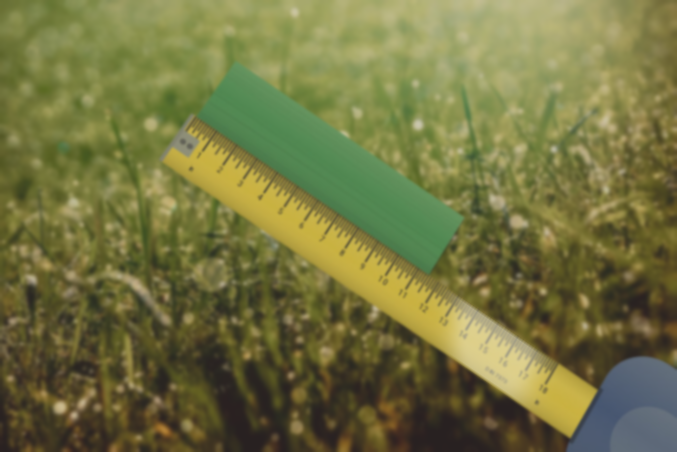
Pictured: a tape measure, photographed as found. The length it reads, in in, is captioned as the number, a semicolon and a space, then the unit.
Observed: 11.5; in
